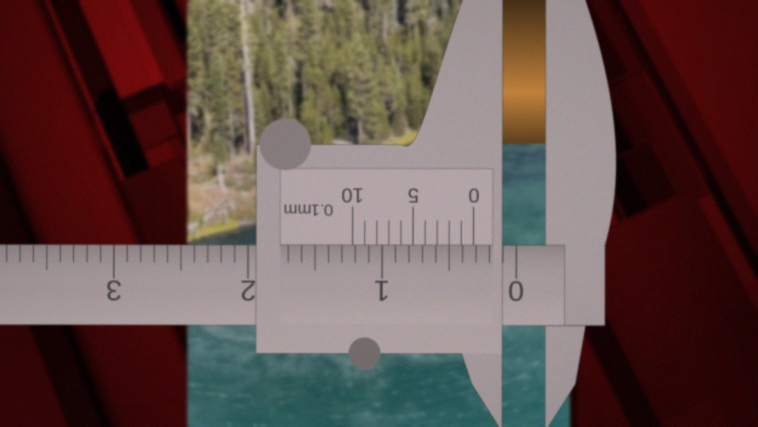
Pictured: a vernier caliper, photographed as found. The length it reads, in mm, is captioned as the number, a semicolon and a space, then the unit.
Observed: 3.2; mm
